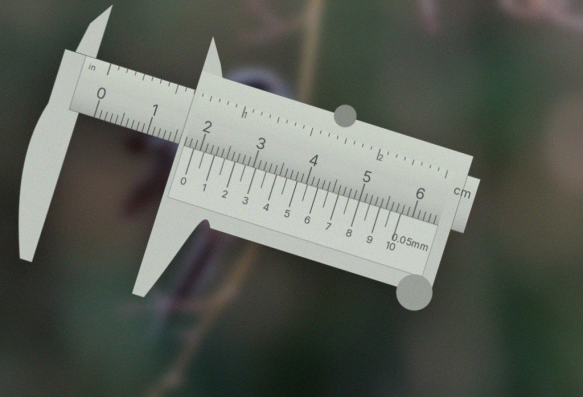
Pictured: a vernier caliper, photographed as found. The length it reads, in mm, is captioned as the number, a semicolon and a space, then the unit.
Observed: 18.8; mm
